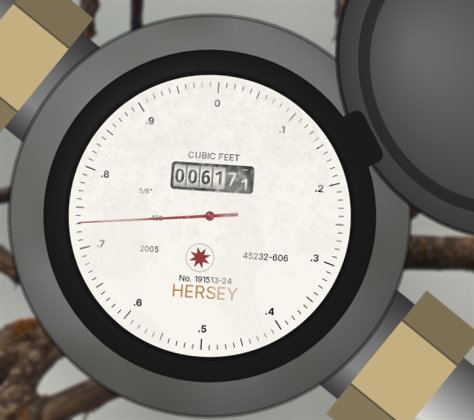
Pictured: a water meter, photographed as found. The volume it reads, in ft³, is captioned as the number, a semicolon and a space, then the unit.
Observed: 6170.73; ft³
